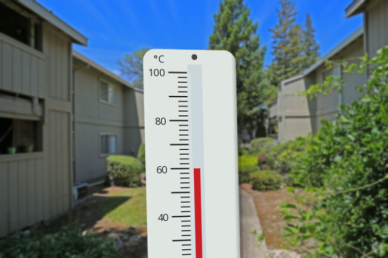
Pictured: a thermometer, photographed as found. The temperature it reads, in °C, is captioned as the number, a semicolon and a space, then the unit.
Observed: 60; °C
